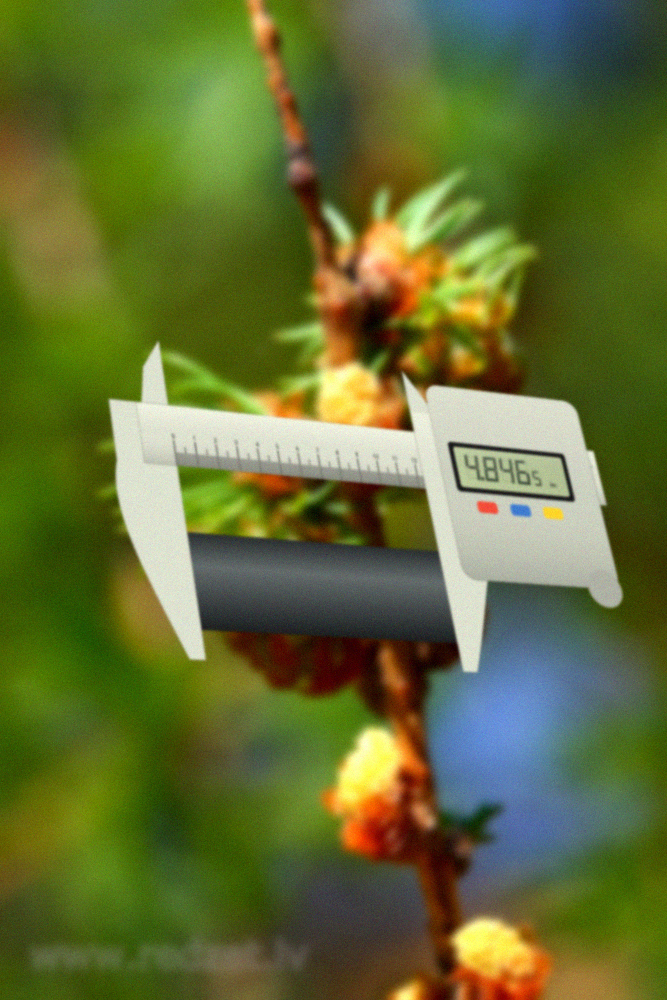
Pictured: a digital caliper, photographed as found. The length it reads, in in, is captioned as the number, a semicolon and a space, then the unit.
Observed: 4.8465; in
